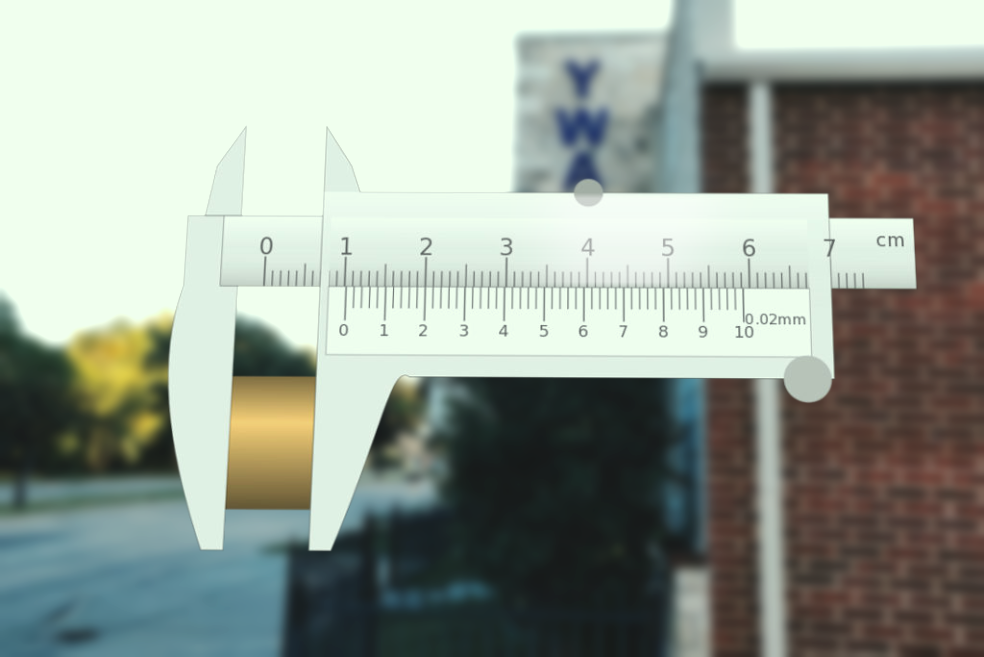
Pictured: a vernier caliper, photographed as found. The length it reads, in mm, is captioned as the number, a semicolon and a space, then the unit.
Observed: 10.2; mm
